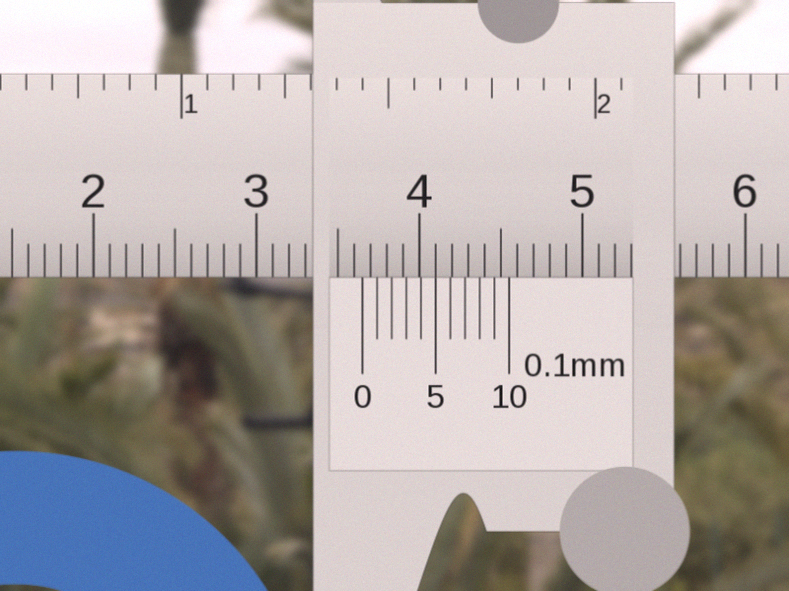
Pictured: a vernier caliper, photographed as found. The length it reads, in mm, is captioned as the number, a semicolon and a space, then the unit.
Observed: 36.5; mm
